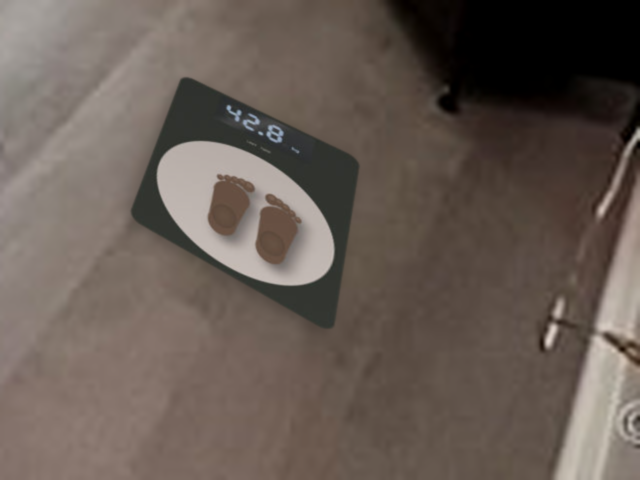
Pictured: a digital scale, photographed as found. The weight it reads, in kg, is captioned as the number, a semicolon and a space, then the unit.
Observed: 42.8; kg
